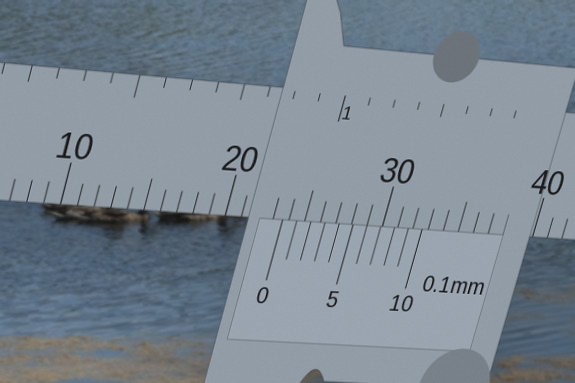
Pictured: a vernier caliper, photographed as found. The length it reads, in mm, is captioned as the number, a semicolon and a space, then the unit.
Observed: 23.6; mm
